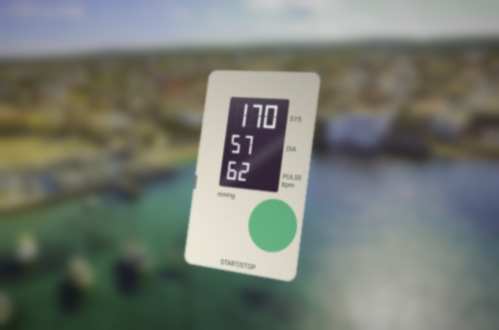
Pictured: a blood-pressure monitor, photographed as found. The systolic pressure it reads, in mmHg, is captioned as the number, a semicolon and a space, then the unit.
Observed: 170; mmHg
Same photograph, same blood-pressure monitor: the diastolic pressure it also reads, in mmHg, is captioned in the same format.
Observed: 57; mmHg
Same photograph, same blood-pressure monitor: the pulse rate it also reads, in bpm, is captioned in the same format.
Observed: 62; bpm
